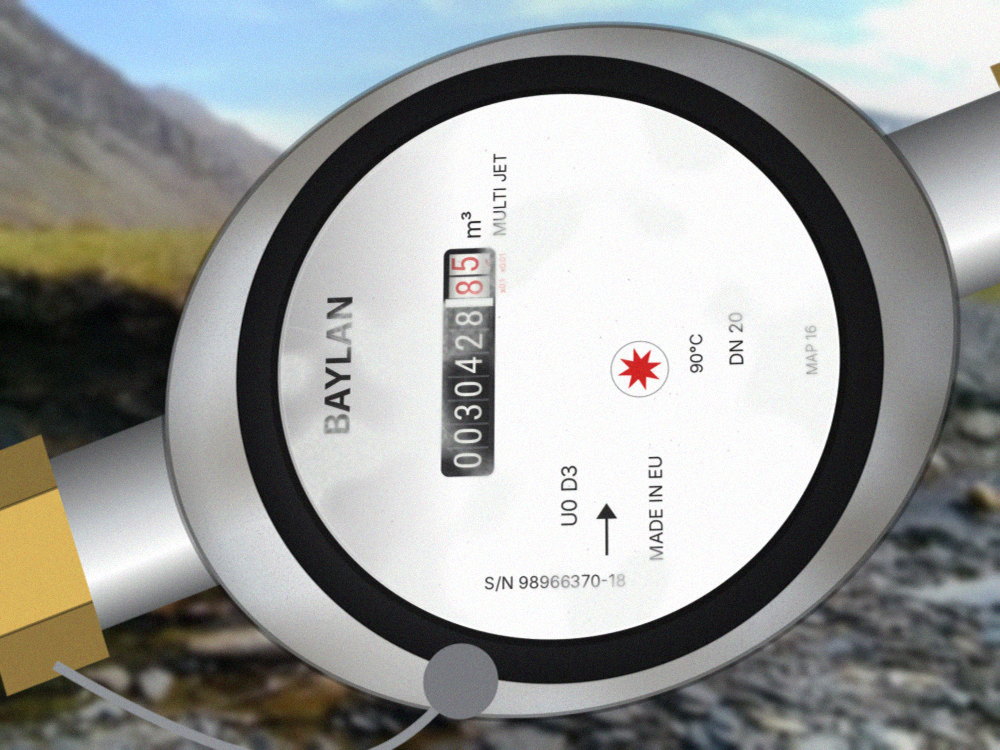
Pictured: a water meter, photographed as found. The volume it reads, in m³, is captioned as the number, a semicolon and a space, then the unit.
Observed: 30428.85; m³
